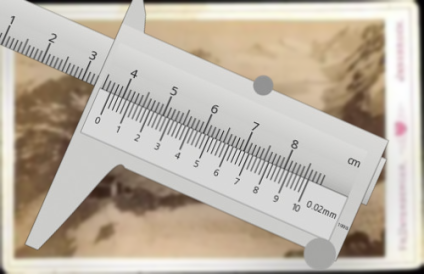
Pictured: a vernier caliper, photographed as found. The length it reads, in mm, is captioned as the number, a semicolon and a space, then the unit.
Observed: 37.0; mm
